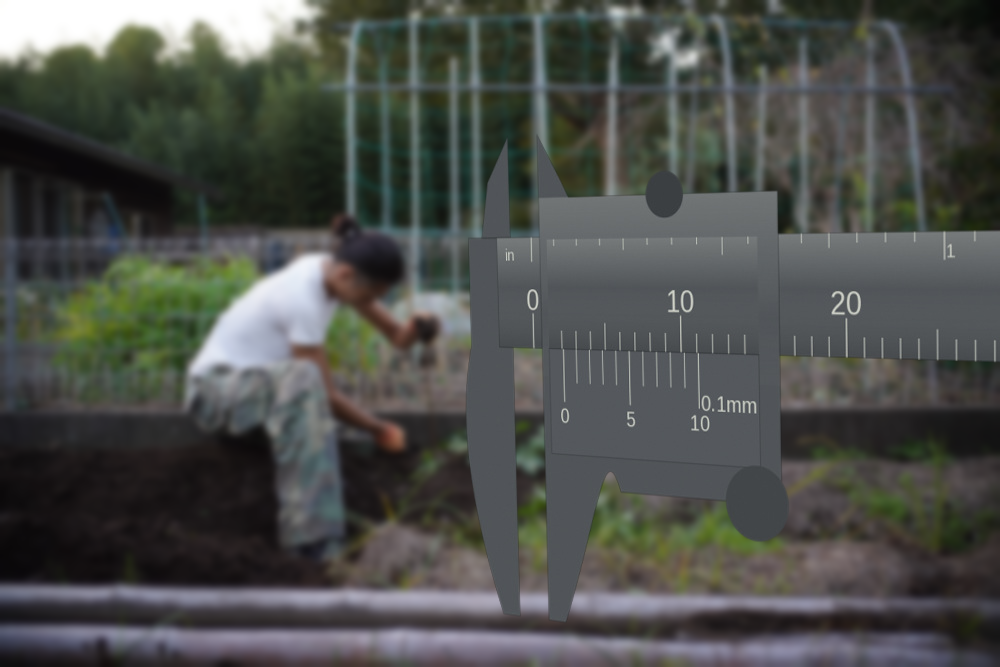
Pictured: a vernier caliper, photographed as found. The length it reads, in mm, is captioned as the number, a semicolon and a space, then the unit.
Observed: 2.1; mm
